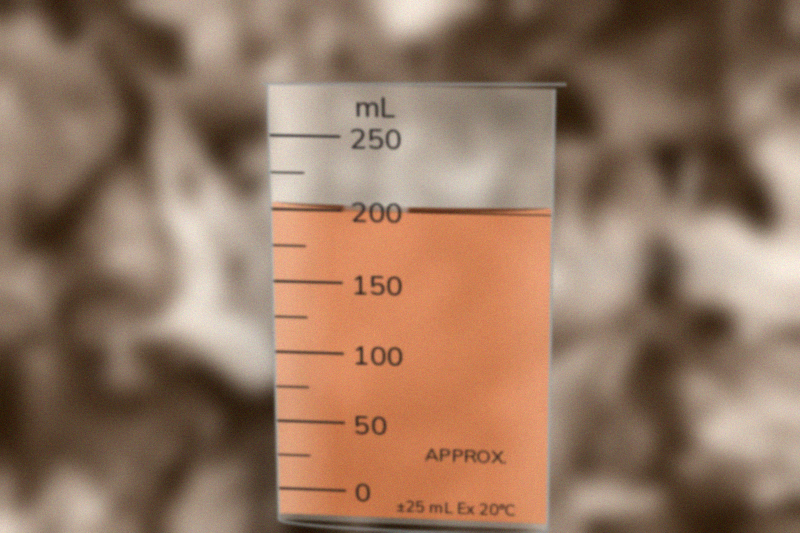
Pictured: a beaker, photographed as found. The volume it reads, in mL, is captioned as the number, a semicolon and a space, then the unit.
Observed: 200; mL
